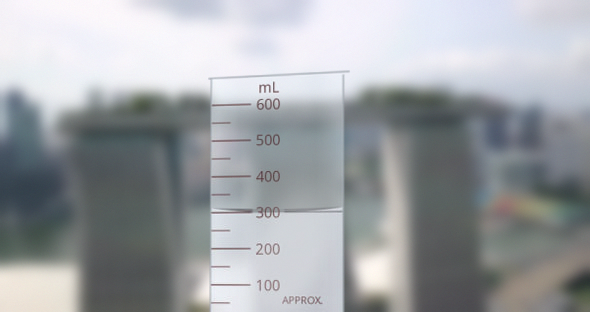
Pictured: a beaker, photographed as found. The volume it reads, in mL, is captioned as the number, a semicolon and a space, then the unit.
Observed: 300; mL
